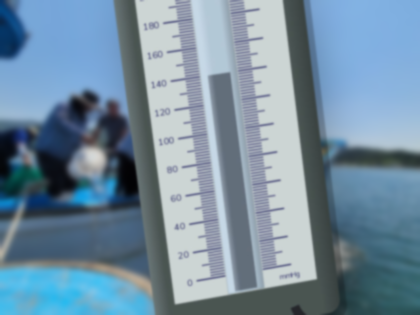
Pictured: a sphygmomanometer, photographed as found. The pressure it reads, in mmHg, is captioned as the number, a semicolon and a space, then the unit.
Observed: 140; mmHg
